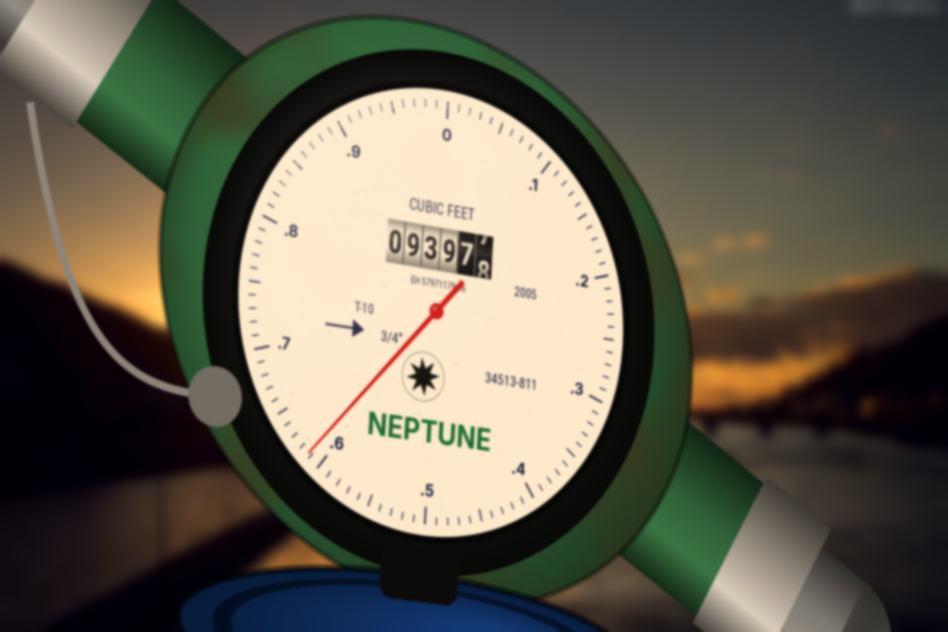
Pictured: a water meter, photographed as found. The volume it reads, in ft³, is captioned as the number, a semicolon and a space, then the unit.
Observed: 93977.61; ft³
